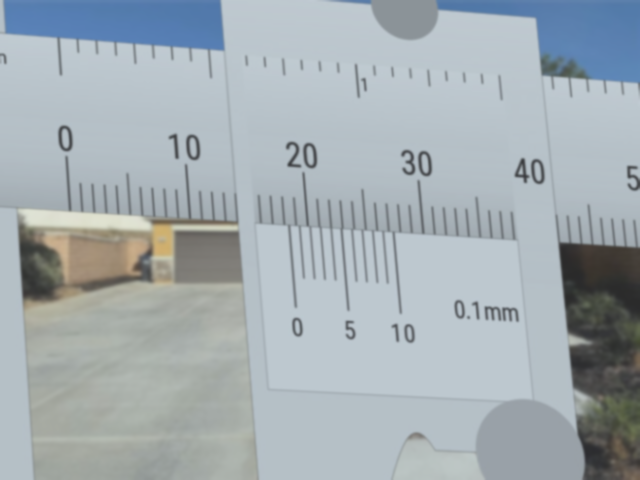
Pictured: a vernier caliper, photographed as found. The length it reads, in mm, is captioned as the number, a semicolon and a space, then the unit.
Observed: 18.4; mm
